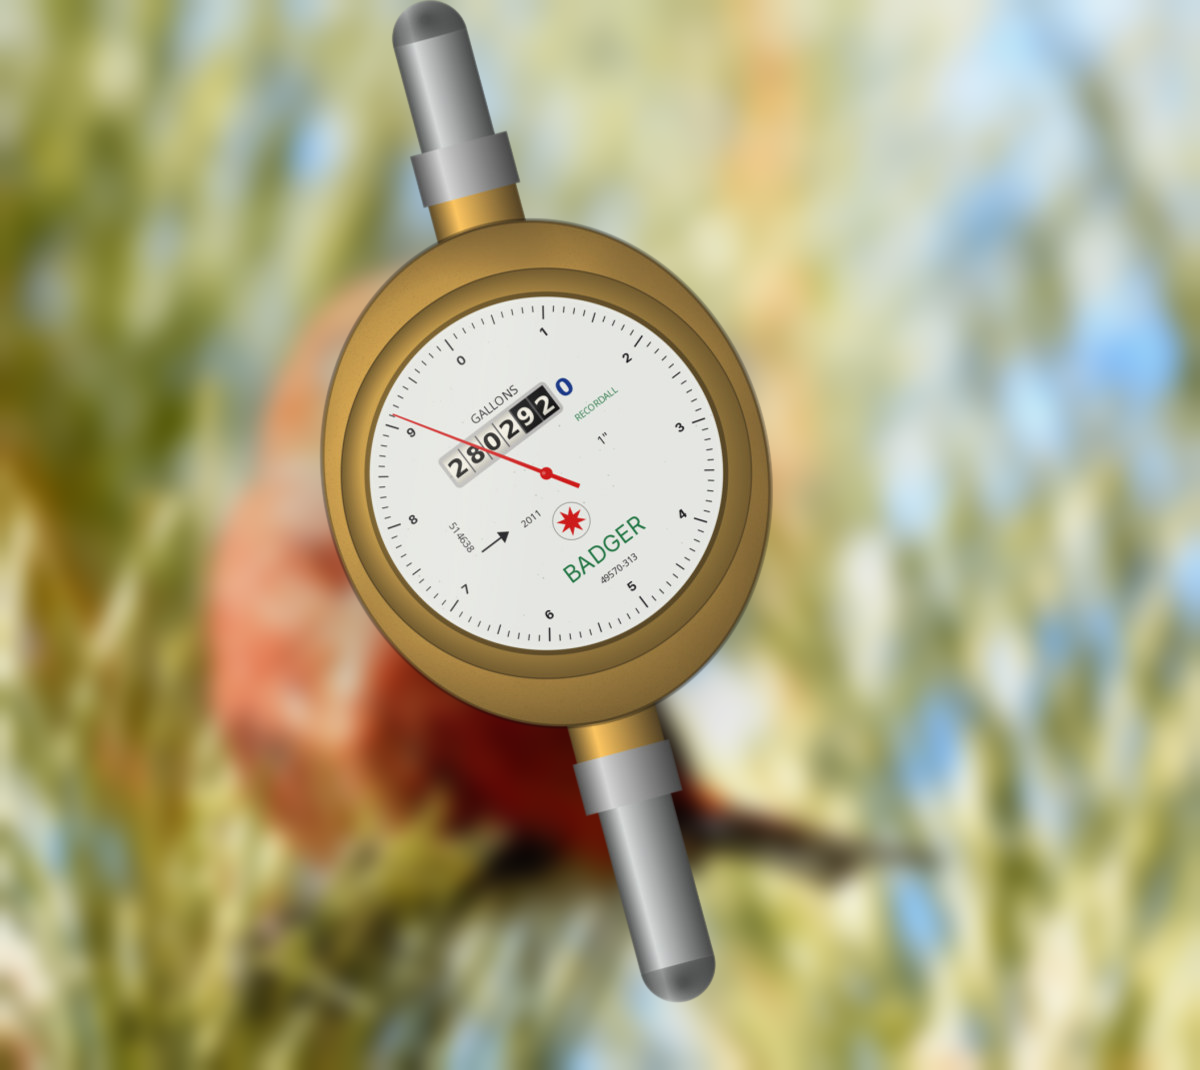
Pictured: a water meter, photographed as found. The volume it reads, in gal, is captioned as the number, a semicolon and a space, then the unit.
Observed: 2802919.1; gal
